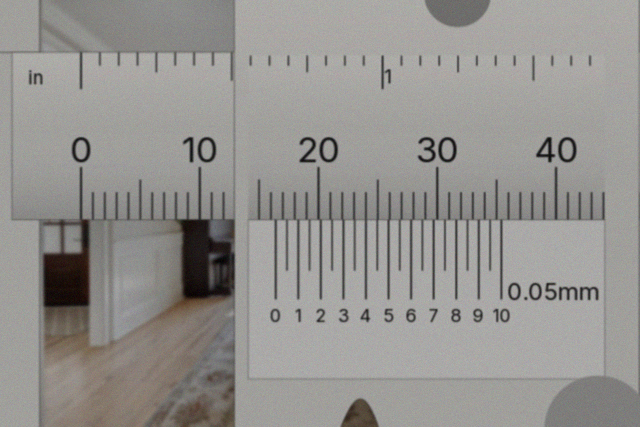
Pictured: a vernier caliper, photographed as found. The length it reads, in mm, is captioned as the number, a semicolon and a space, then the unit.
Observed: 16.4; mm
